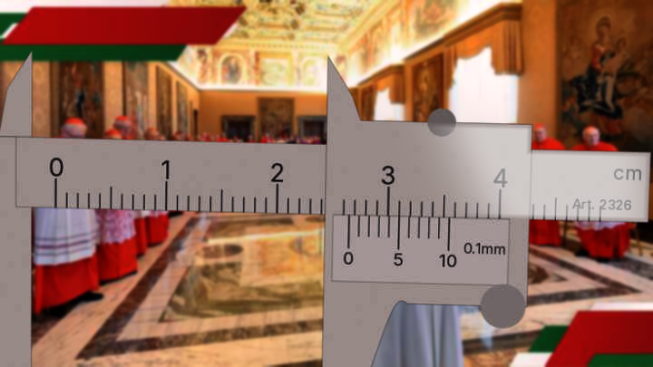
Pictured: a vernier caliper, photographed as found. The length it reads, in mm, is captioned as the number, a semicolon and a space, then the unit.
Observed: 26.5; mm
